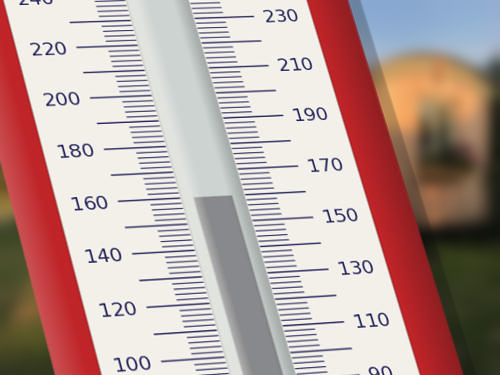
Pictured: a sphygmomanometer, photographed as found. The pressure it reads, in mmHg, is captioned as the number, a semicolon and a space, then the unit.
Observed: 160; mmHg
